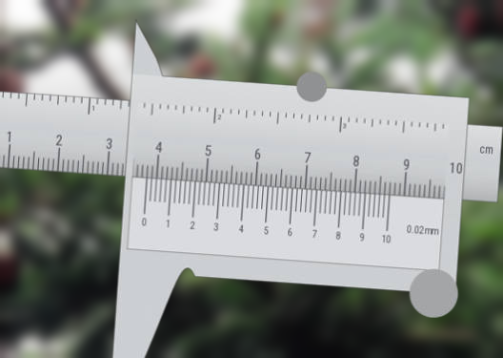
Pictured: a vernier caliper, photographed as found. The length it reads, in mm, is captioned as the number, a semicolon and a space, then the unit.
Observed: 38.0; mm
